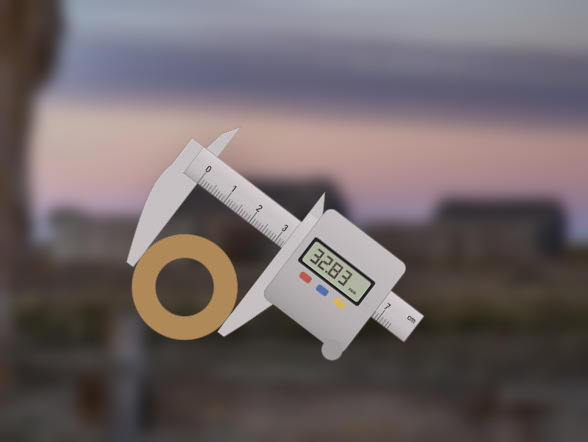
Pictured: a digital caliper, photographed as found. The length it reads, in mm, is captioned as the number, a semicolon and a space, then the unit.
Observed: 32.83; mm
